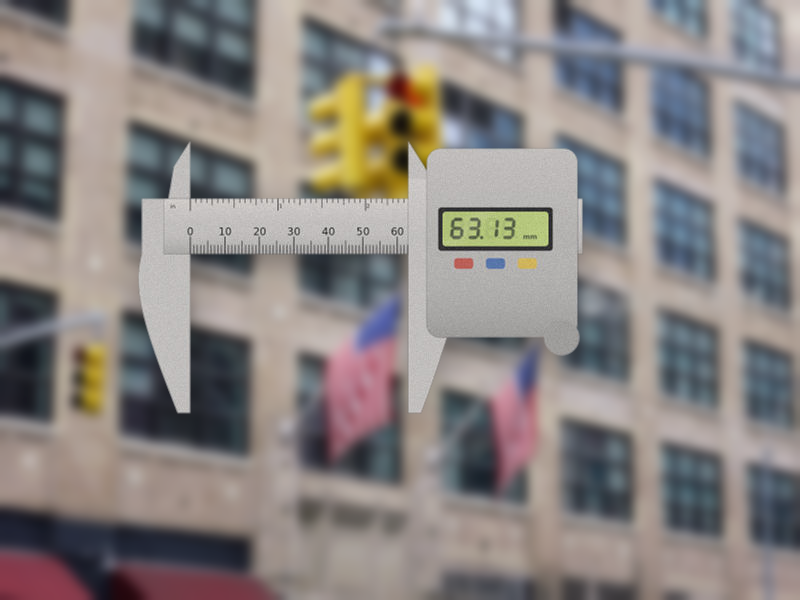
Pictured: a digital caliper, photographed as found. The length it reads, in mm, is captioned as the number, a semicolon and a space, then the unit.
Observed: 63.13; mm
